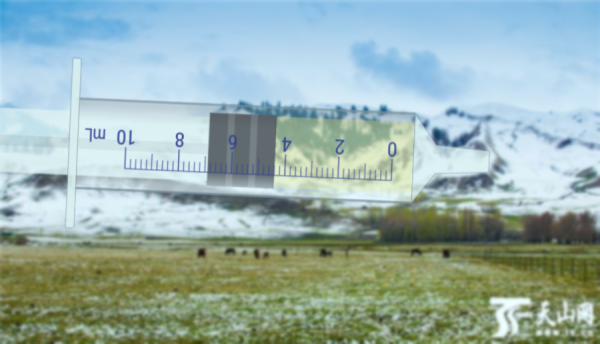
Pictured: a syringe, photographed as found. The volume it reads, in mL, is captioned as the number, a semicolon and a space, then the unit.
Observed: 4.4; mL
